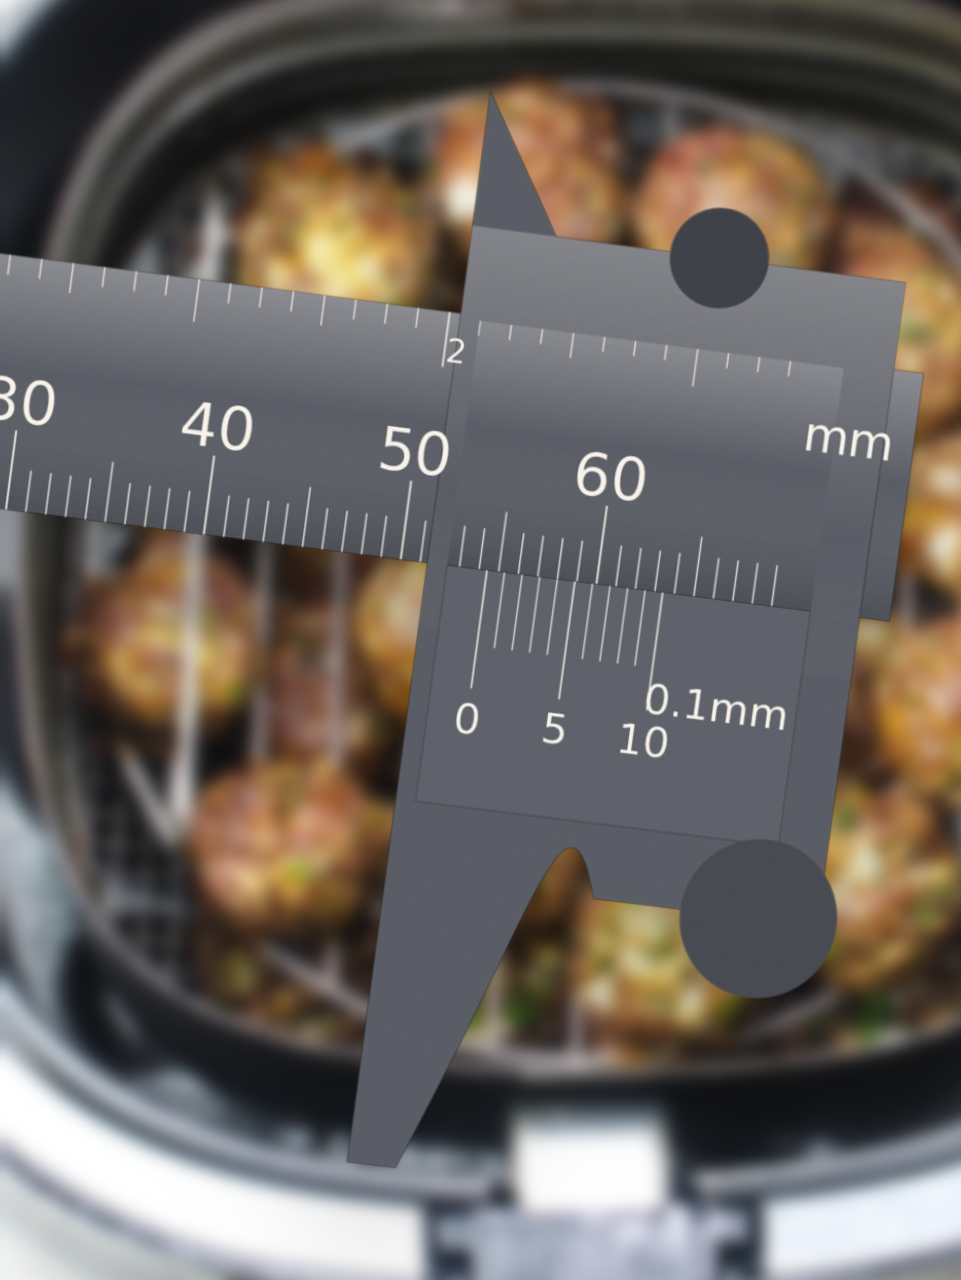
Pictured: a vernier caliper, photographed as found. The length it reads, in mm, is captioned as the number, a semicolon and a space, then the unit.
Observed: 54.4; mm
